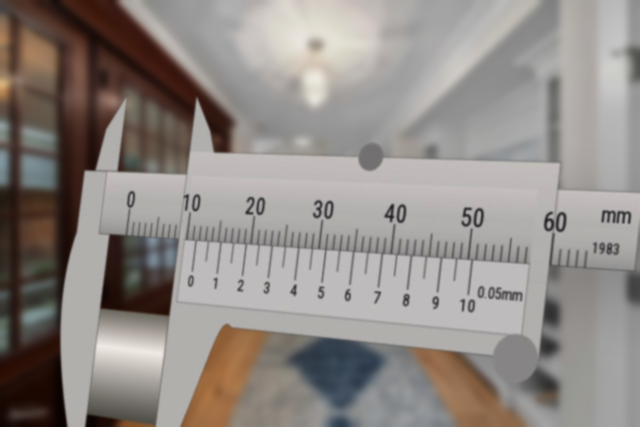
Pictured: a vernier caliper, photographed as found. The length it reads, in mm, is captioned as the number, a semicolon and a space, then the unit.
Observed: 11.5; mm
